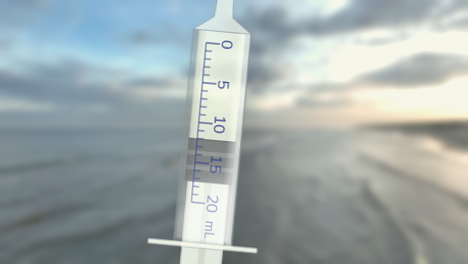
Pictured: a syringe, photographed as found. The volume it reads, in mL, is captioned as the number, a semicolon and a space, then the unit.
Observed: 12; mL
